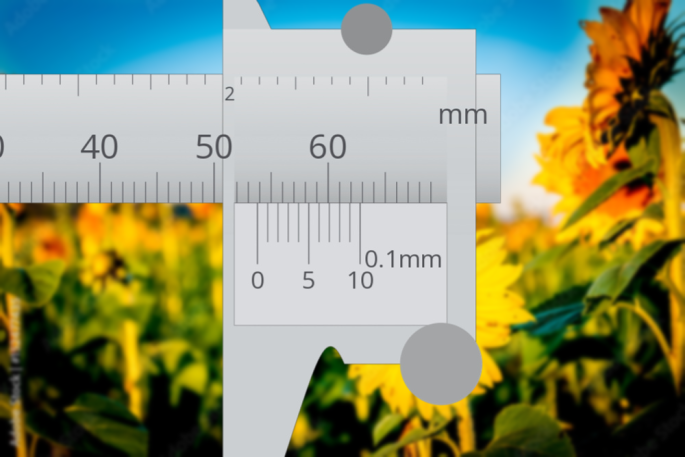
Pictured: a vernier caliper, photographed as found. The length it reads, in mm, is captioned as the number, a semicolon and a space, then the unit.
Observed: 53.8; mm
